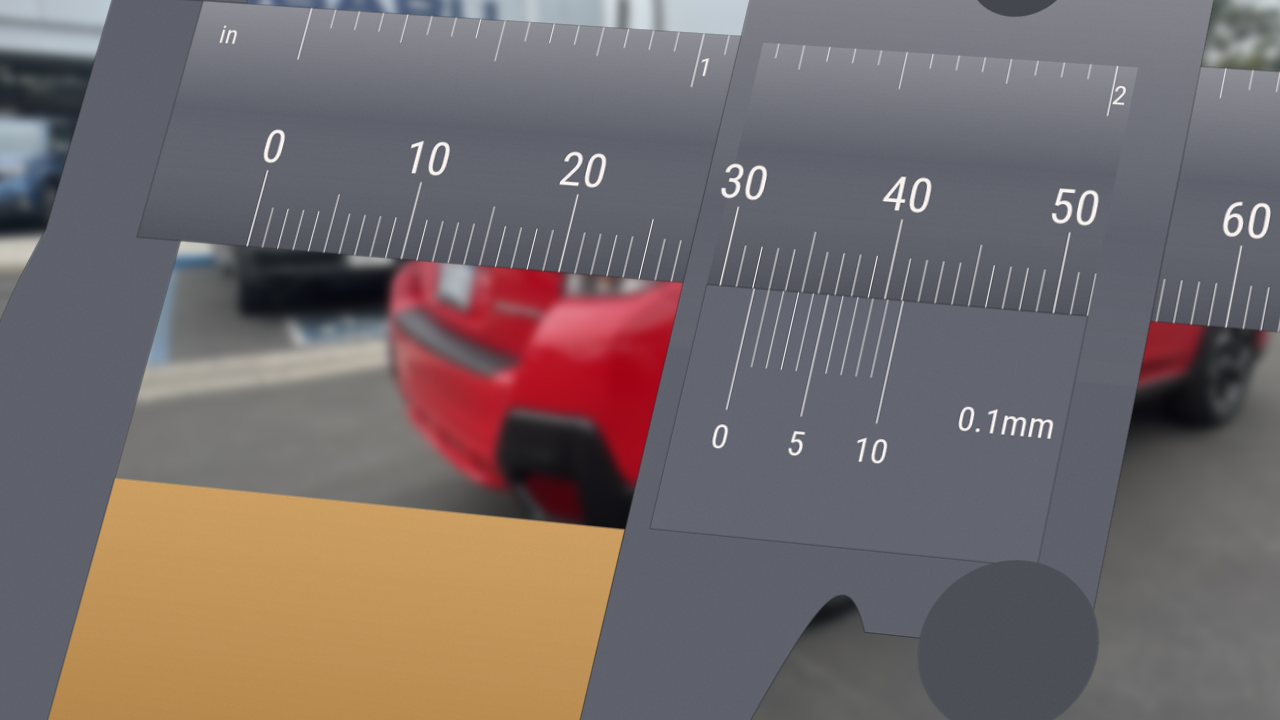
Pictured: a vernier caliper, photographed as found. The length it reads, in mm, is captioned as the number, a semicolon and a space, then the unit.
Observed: 32.1; mm
